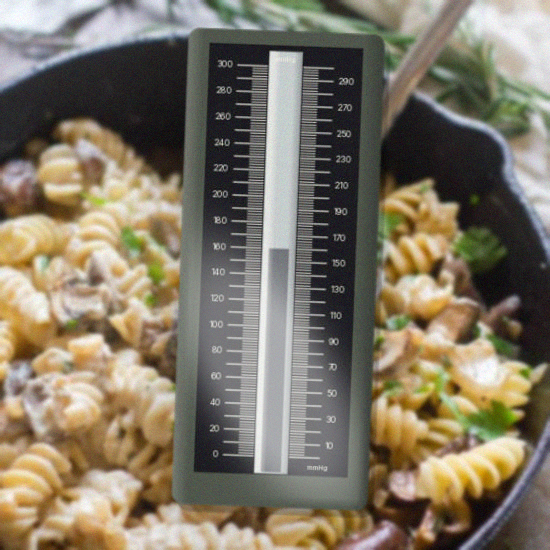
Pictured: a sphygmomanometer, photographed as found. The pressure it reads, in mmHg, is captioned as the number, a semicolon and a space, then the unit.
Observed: 160; mmHg
